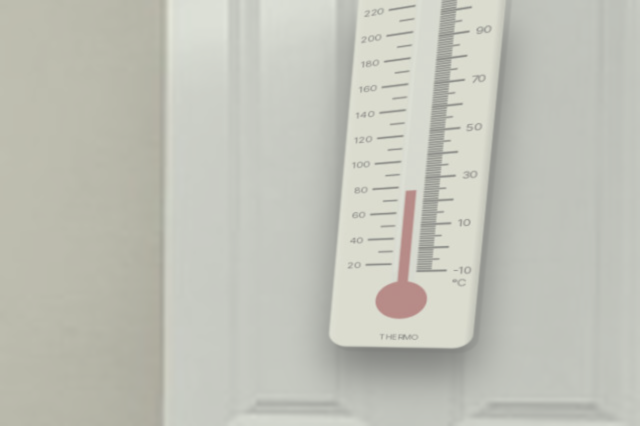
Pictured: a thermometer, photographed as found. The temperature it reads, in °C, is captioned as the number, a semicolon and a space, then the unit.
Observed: 25; °C
